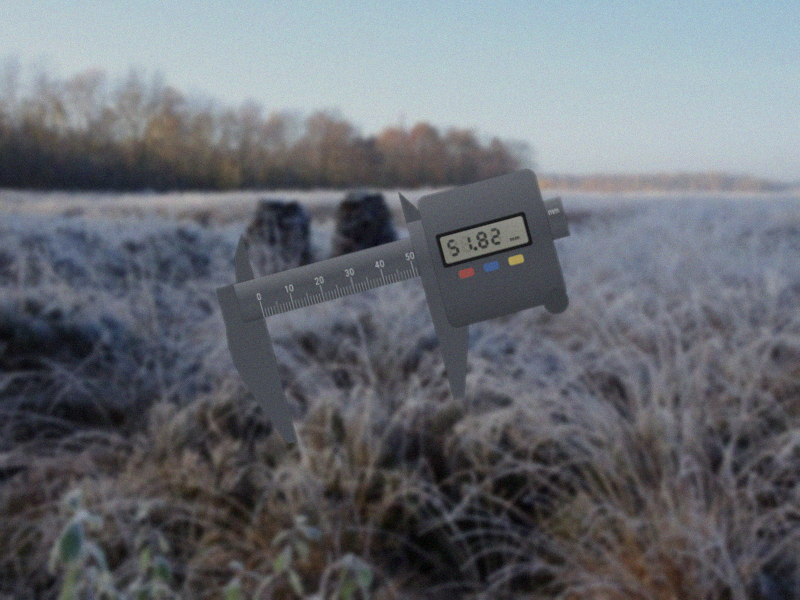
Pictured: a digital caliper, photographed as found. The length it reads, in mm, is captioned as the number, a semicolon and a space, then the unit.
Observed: 51.82; mm
